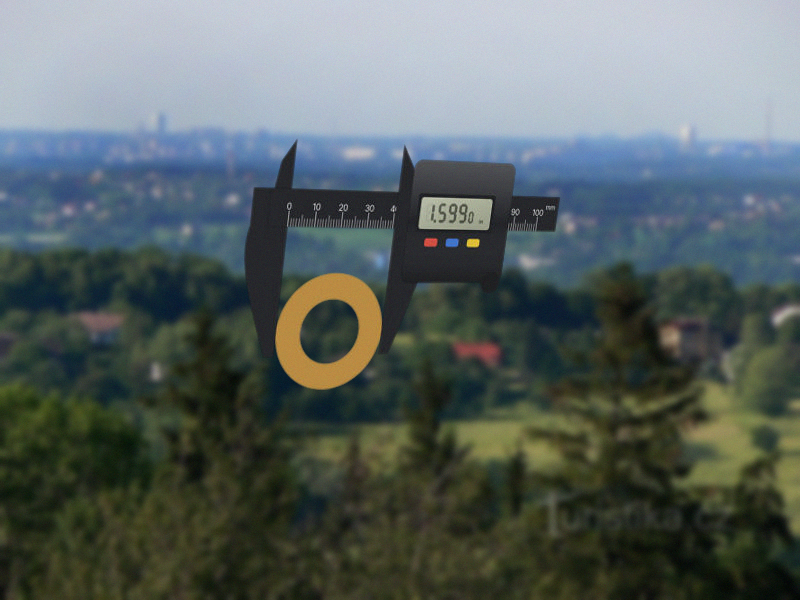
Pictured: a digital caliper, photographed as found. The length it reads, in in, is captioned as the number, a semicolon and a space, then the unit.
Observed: 1.5990; in
